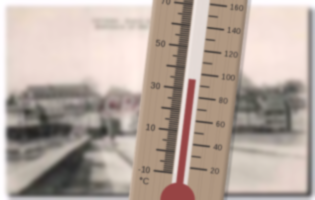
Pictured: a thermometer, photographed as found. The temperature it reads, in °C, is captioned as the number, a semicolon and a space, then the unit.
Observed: 35; °C
